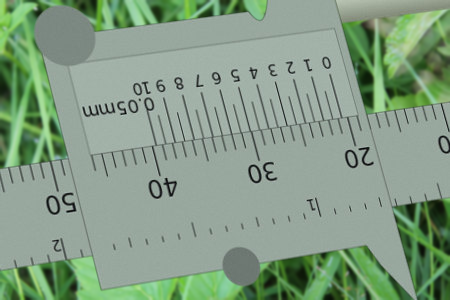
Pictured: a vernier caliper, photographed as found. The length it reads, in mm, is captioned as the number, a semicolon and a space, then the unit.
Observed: 20.6; mm
